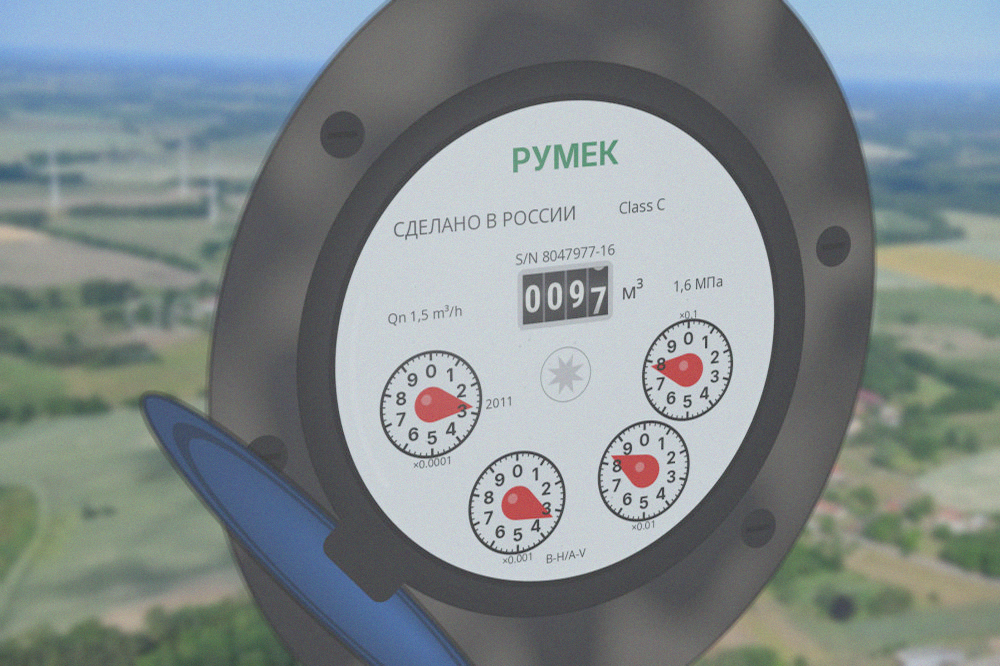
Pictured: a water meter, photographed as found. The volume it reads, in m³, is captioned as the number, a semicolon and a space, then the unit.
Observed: 96.7832; m³
